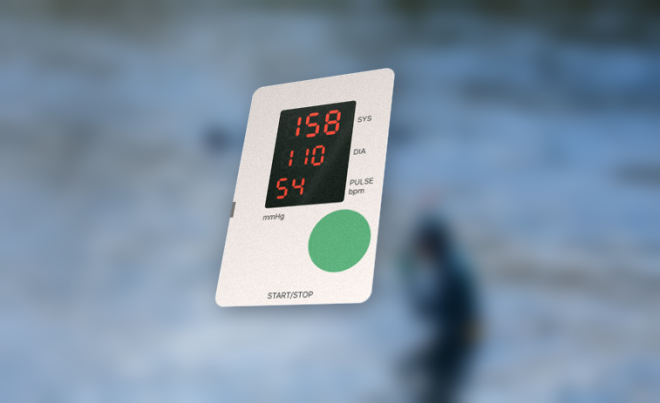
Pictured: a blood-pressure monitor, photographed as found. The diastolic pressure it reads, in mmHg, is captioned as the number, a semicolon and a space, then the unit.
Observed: 110; mmHg
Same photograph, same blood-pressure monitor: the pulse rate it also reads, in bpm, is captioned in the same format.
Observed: 54; bpm
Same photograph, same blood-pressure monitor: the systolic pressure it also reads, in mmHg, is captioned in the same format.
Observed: 158; mmHg
